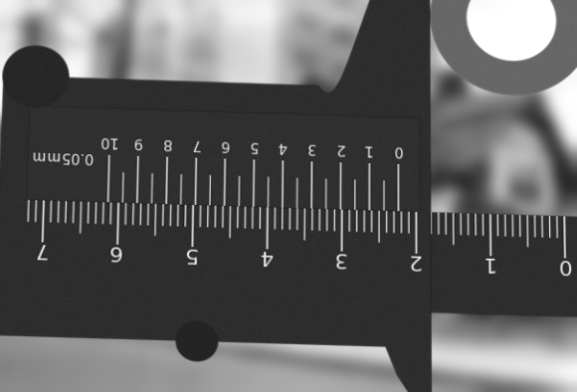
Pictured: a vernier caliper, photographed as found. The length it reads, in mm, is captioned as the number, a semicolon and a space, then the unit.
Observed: 22.4; mm
